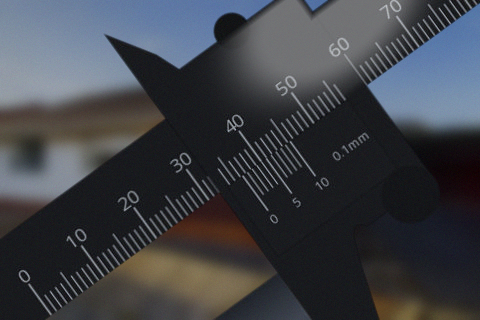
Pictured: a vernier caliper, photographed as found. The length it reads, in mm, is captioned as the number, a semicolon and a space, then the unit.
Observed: 36.4; mm
